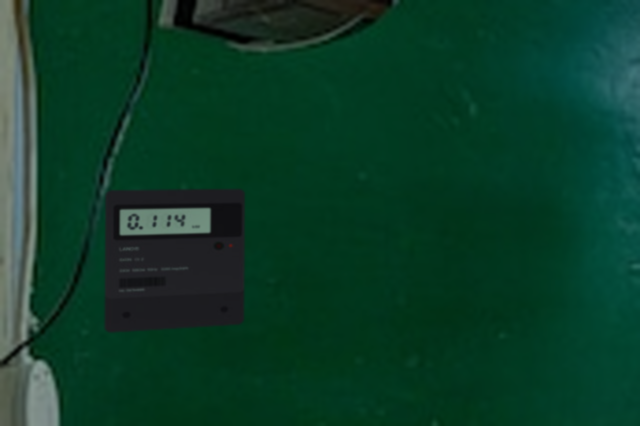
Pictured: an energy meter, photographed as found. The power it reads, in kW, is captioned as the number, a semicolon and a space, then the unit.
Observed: 0.114; kW
